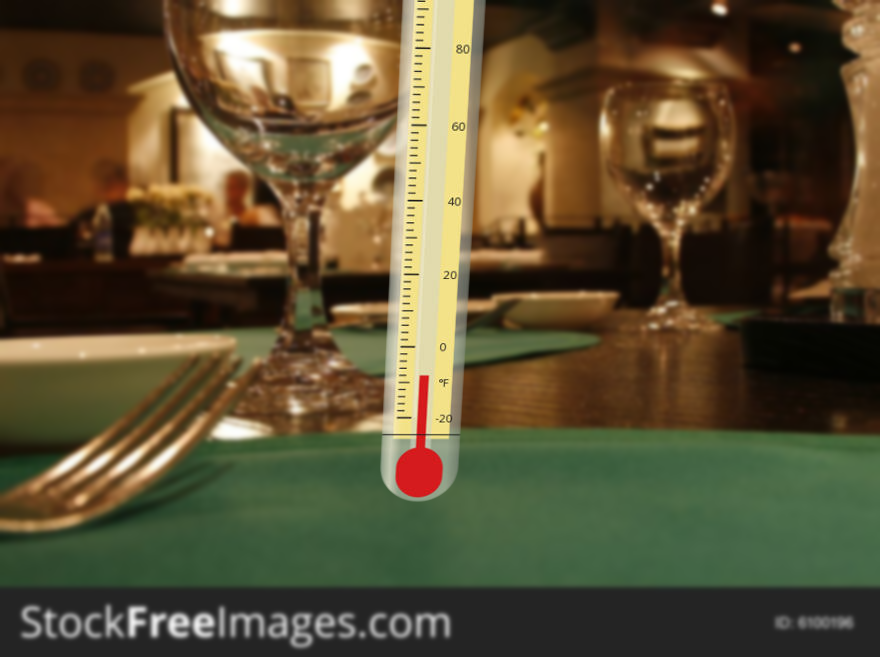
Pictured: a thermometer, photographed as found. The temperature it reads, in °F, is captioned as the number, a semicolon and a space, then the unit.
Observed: -8; °F
